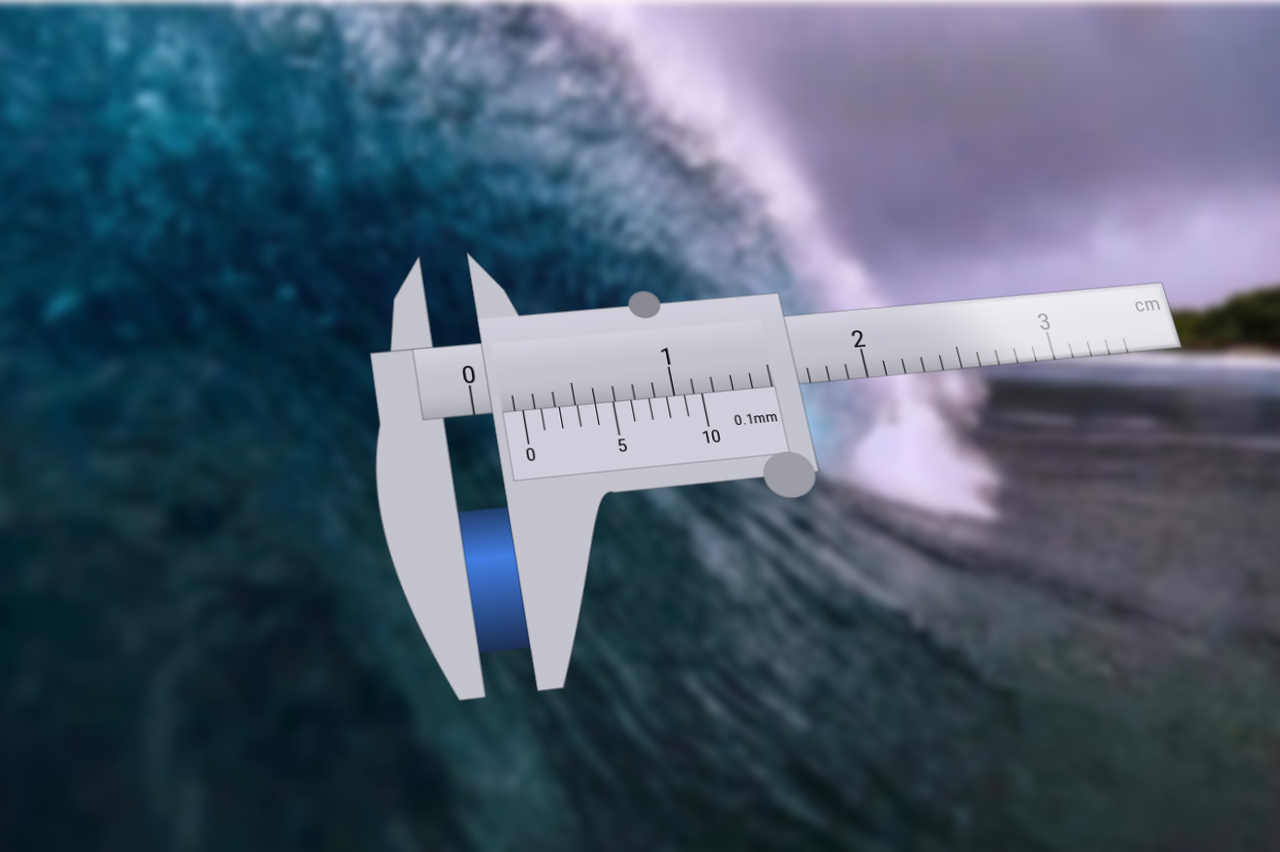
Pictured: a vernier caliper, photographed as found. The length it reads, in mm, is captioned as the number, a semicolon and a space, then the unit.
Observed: 2.4; mm
